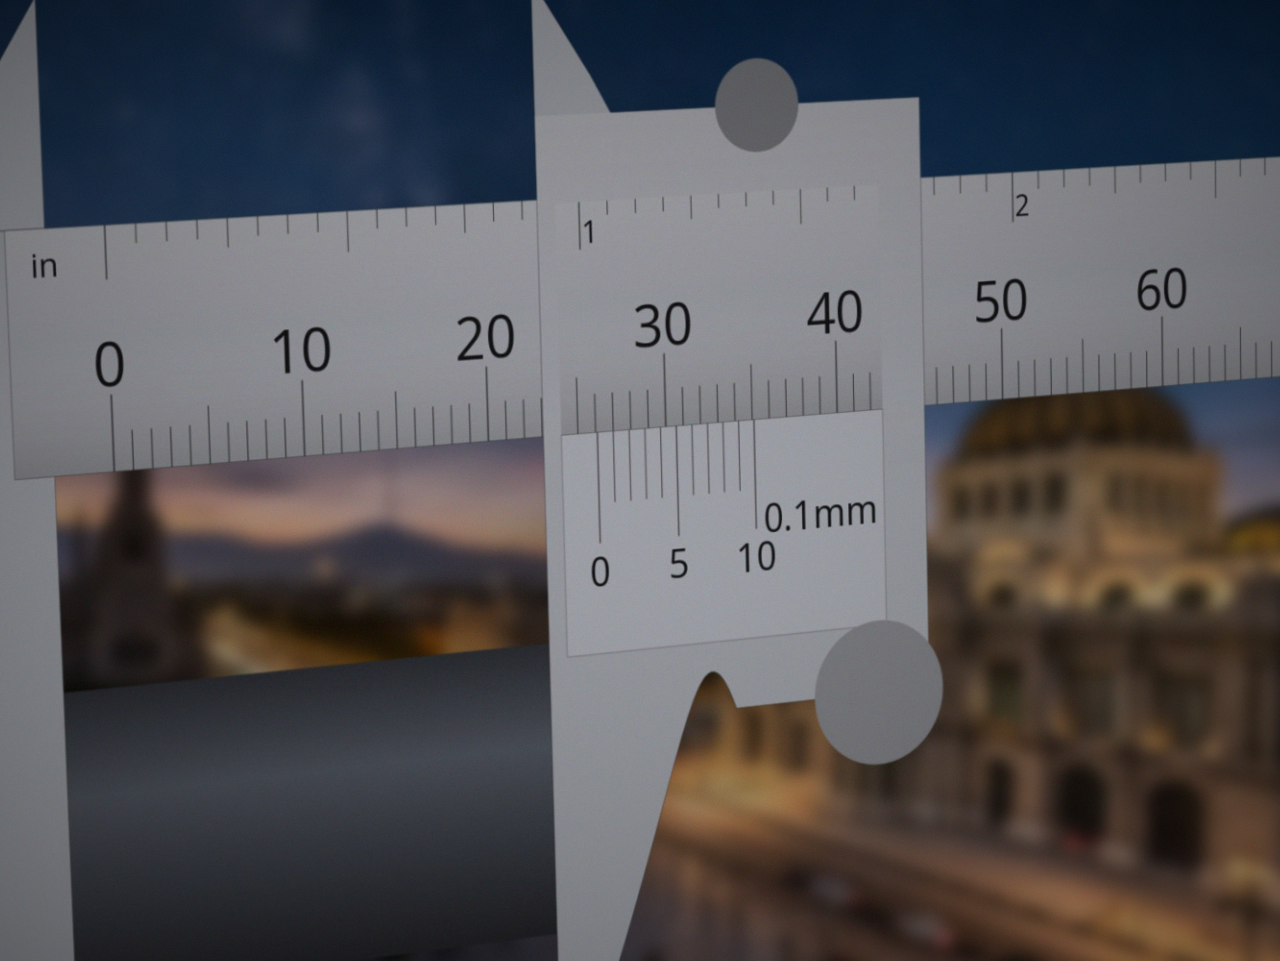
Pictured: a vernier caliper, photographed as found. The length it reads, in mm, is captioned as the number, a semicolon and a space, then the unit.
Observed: 26.1; mm
